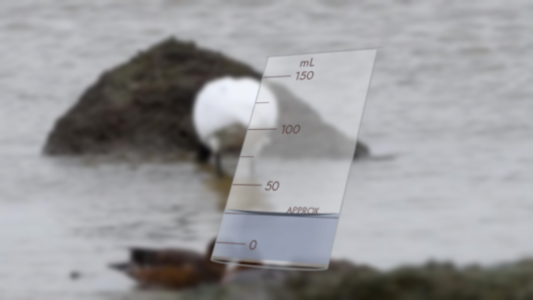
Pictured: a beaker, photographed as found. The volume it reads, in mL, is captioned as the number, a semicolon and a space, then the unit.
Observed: 25; mL
